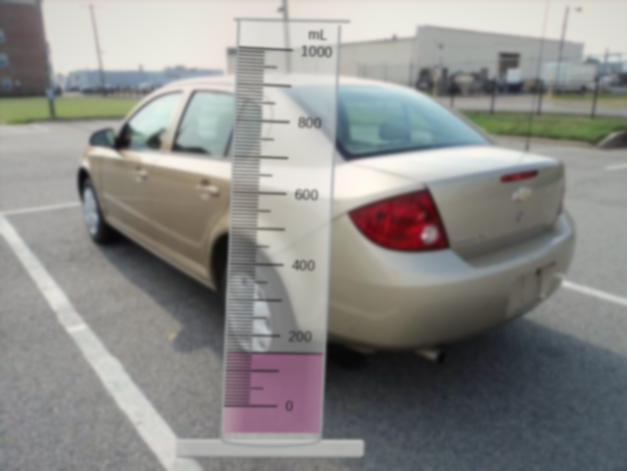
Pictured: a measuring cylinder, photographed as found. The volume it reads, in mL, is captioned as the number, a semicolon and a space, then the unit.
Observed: 150; mL
